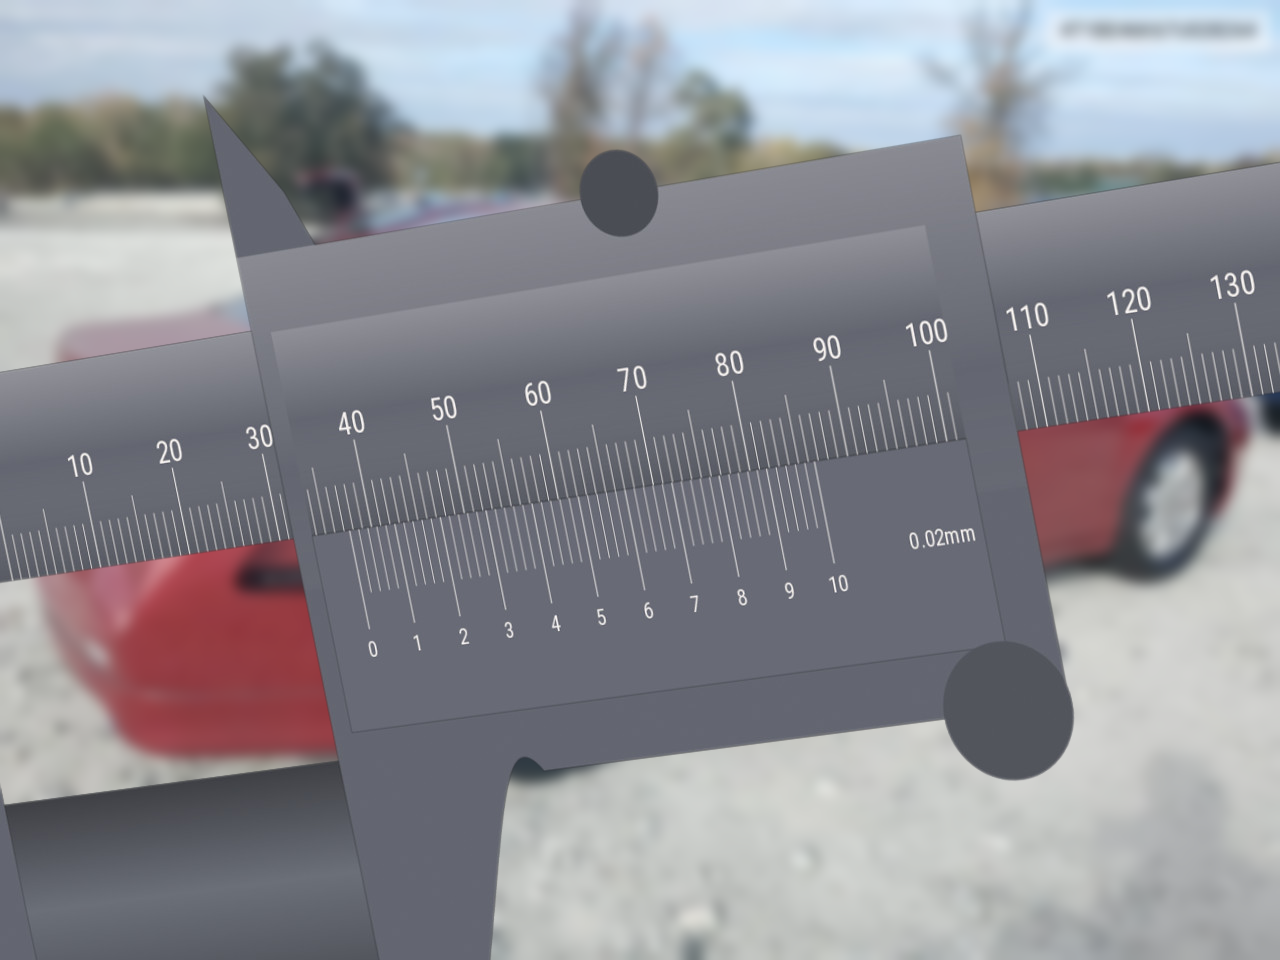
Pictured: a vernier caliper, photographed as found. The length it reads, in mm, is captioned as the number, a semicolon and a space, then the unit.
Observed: 37.6; mm
